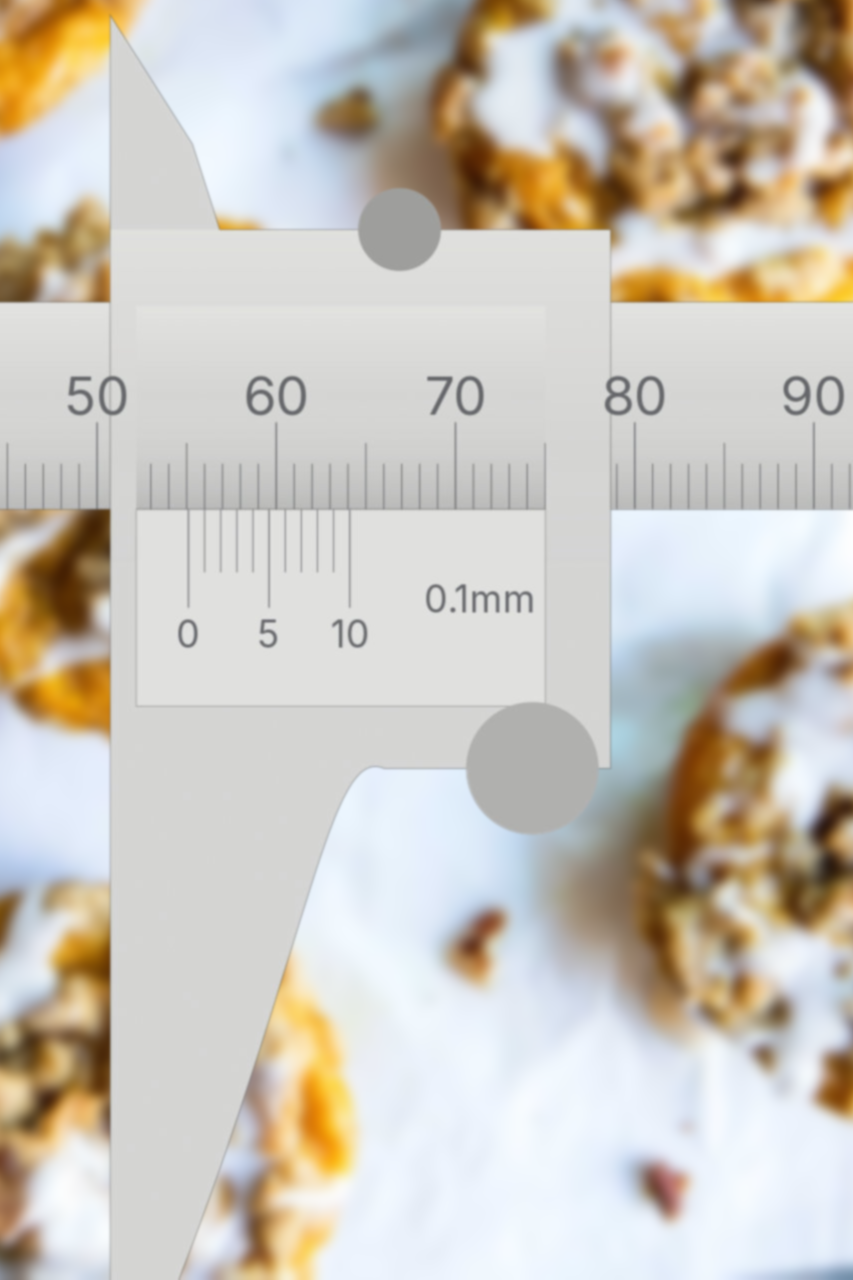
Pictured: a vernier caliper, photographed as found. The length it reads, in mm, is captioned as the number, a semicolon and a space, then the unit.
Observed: 55.1; mm
